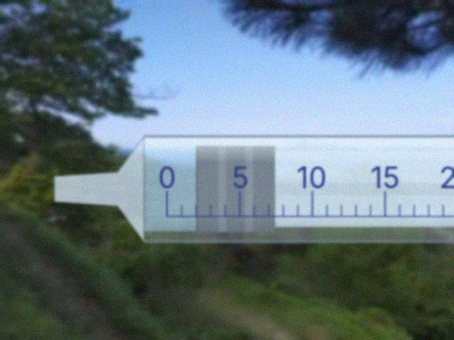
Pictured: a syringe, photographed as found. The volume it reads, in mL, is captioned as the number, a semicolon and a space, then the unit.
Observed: 2; mL
